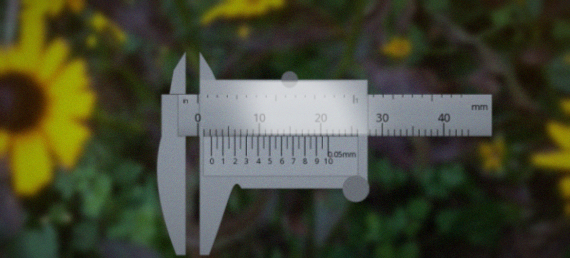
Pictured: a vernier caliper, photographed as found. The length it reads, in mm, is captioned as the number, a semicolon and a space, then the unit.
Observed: 2.2; mm
